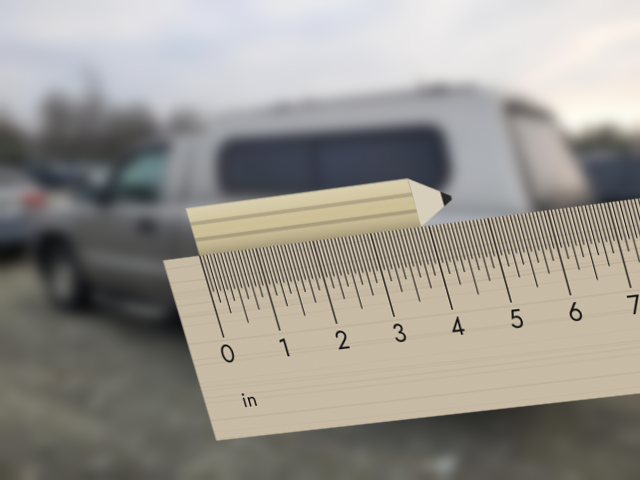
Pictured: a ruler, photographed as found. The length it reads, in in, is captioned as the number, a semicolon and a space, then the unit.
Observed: 4.5; in
